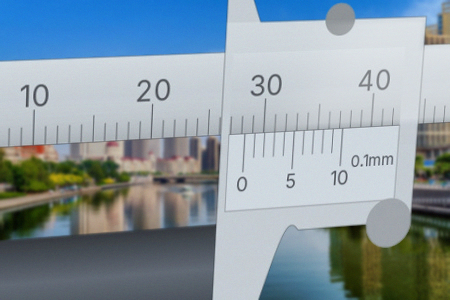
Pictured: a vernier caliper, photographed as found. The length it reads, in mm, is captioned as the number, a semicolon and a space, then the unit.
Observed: 28.3; mm
